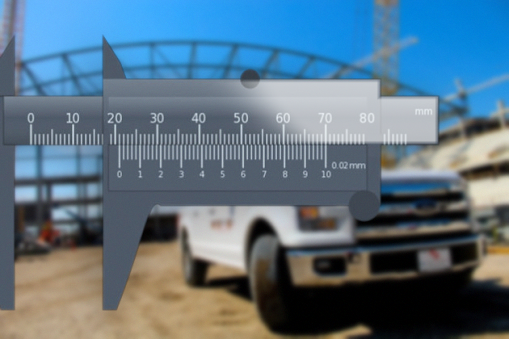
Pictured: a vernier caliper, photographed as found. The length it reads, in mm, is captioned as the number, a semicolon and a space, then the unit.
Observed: 21.0; mm
